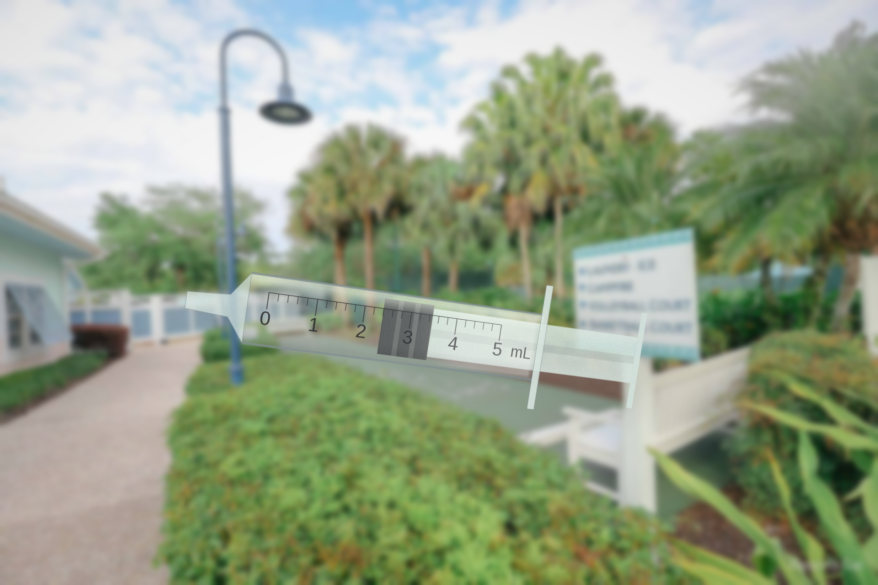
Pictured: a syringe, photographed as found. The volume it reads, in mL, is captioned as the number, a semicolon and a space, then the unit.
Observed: 2.4; mL
